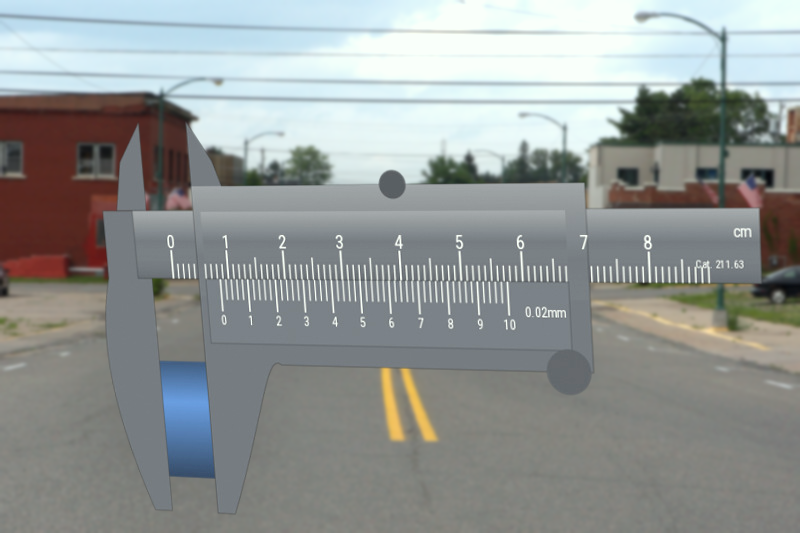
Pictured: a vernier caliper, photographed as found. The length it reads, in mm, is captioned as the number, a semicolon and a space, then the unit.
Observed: 8.5; mm
